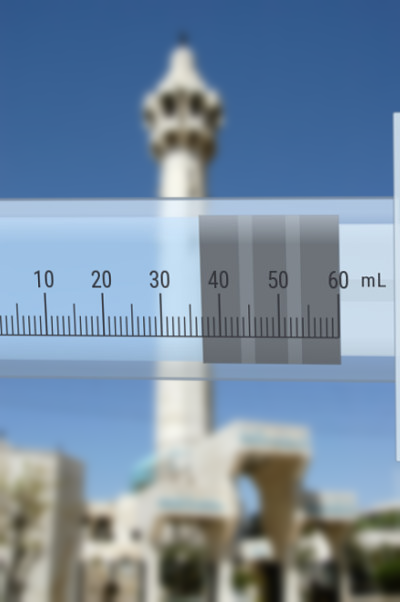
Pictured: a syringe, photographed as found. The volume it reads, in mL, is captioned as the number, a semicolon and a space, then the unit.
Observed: 37; mL
